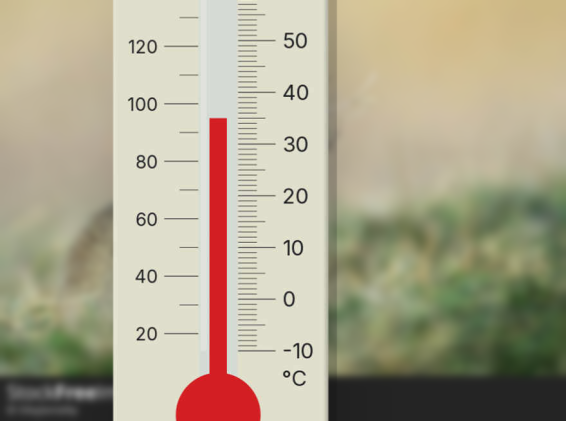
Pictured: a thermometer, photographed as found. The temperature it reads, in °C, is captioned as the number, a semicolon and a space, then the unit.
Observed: 35; °C
